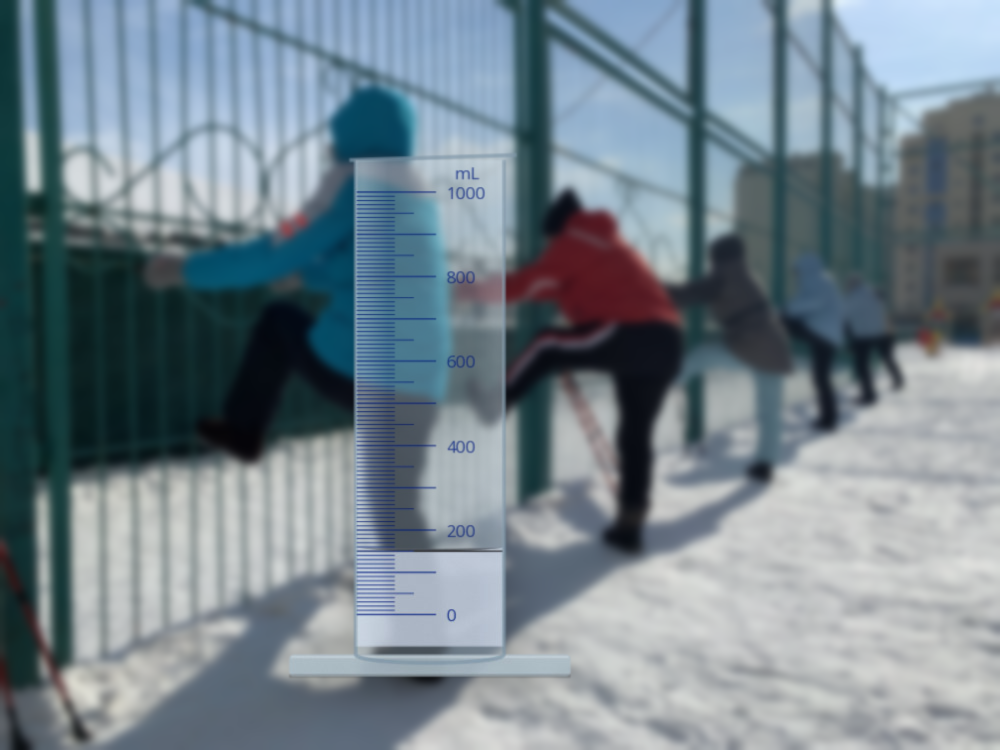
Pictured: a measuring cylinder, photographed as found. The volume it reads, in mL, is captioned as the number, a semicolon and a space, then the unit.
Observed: 150; mL
